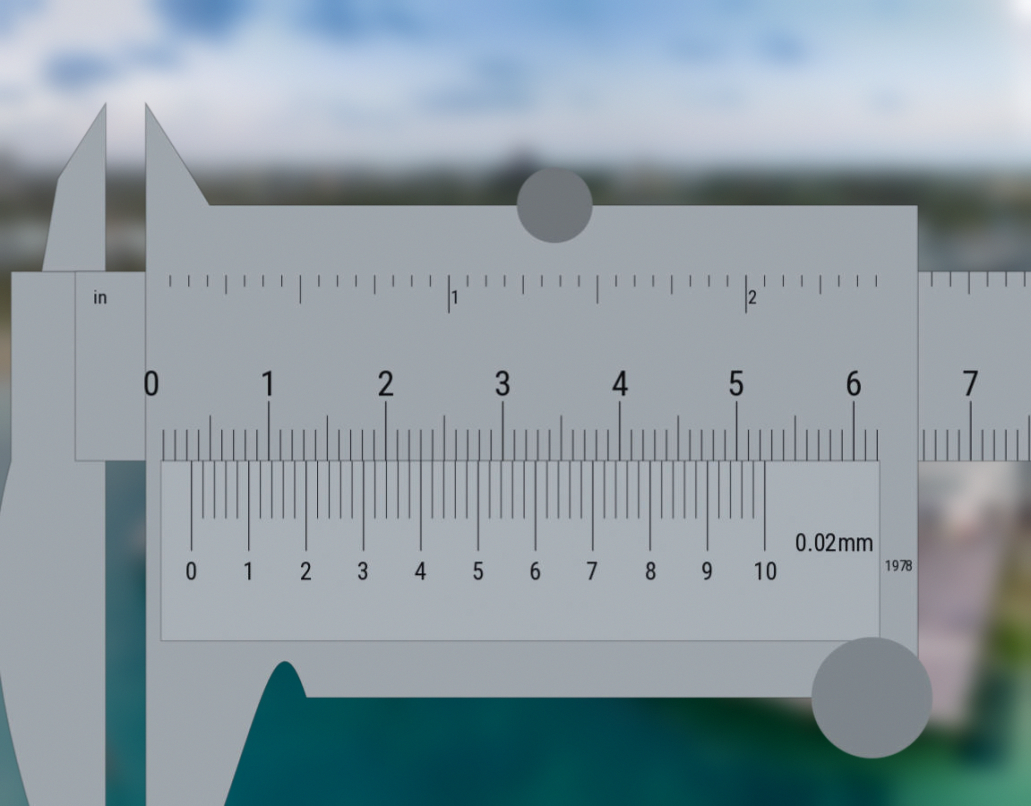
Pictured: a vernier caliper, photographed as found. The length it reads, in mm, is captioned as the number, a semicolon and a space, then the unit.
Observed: 3.4; mm
